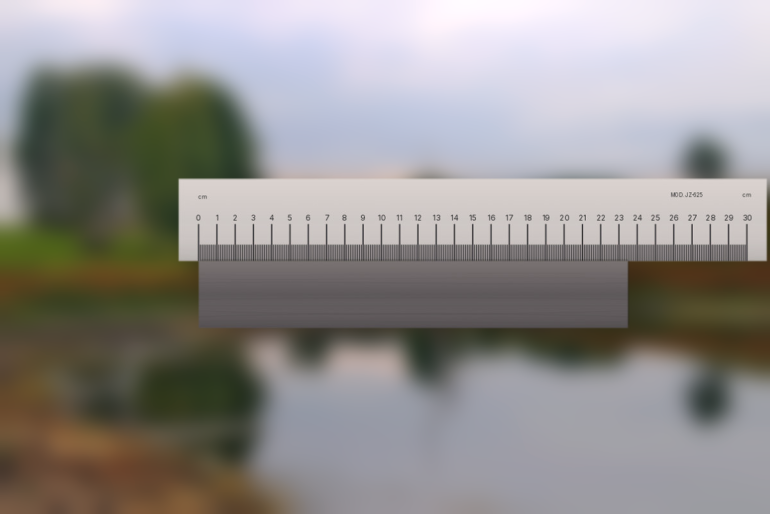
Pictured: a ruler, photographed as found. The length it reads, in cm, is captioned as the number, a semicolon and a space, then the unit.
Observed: 23.5; cm
